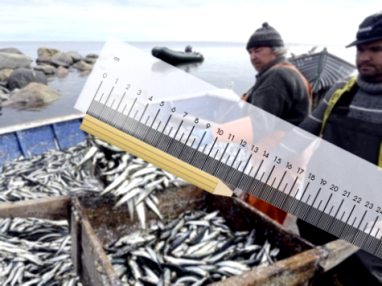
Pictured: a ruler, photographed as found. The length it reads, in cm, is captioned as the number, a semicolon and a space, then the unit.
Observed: 13.5; cm
